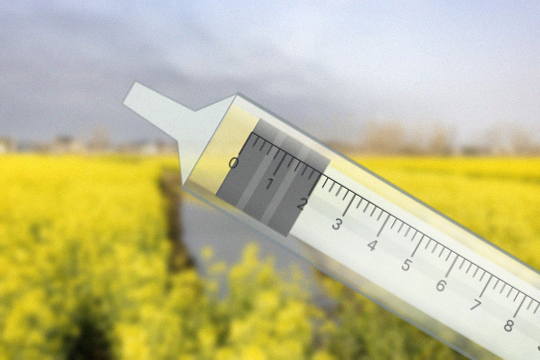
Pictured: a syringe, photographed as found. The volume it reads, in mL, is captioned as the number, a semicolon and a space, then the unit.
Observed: 0; mL
